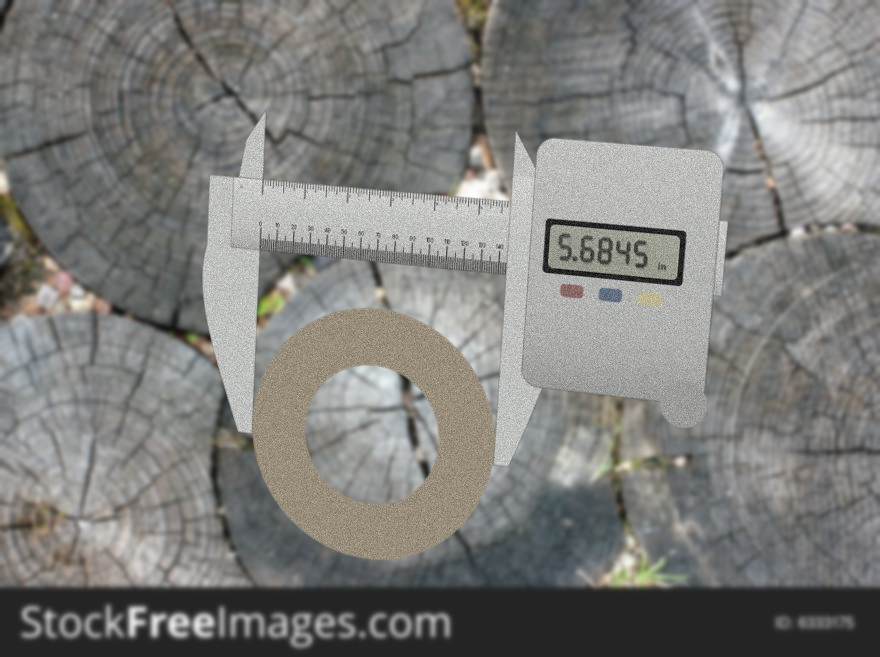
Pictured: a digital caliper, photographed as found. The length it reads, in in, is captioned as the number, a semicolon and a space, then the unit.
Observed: 5.6845; in
